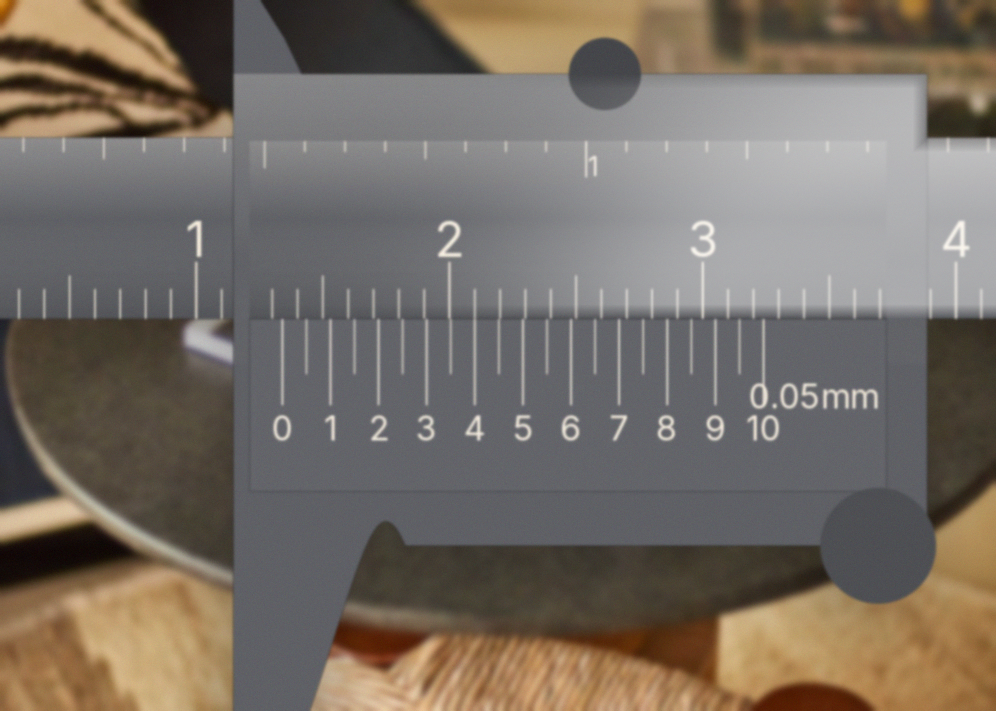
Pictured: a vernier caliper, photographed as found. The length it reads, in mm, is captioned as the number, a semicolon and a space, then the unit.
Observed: 13.4; mm
